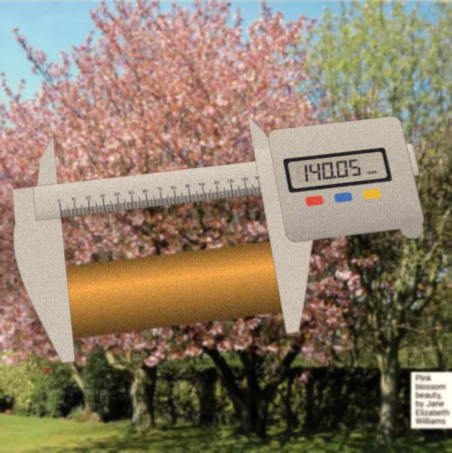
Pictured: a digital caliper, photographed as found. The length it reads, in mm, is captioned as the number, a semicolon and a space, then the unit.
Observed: 140.05; mm
